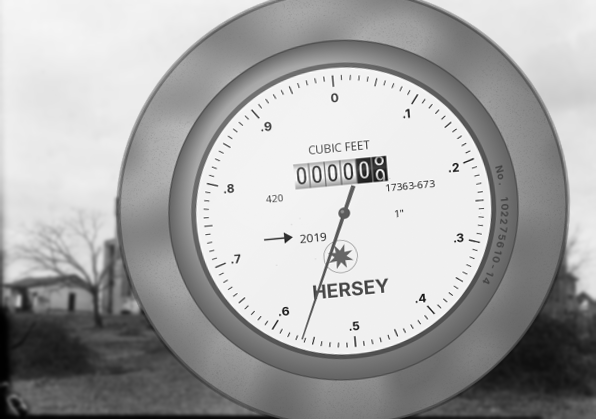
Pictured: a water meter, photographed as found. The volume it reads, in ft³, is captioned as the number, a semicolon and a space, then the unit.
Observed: 8.56; ft³
